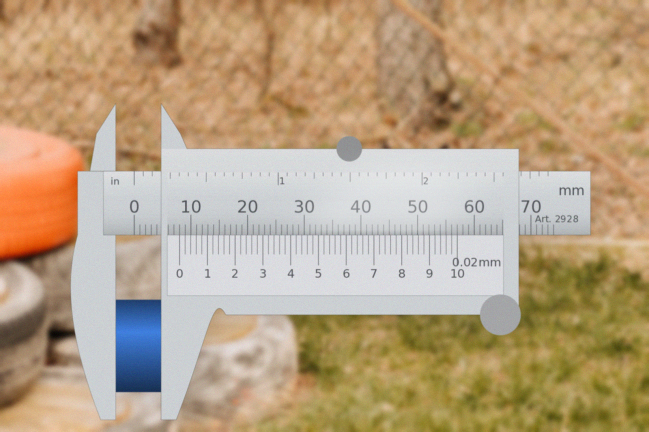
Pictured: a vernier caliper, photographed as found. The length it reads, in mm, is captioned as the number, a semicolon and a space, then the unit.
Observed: 8.0; mm
